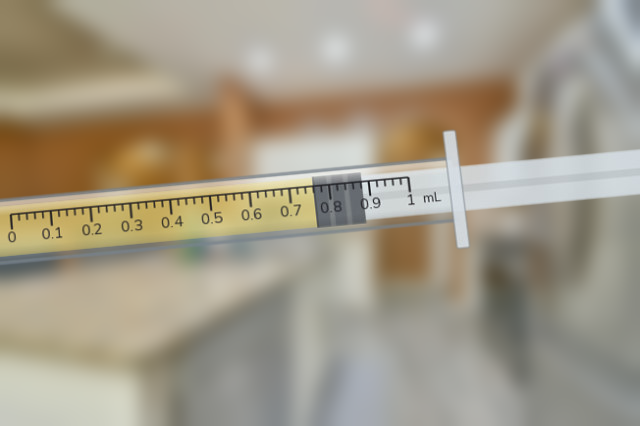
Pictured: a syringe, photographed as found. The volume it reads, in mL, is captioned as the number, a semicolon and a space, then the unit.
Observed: 0.76; mL
